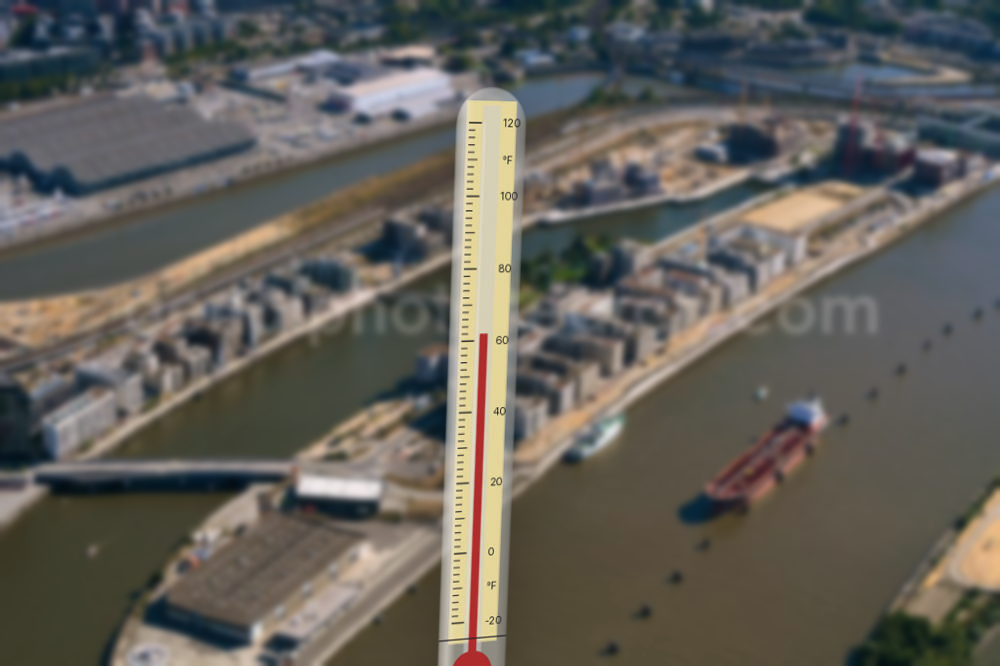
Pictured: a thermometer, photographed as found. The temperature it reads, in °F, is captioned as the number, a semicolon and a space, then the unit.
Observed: 62; °F
